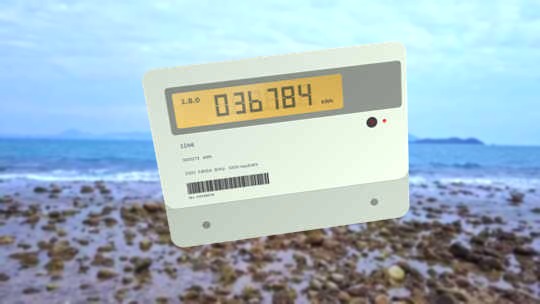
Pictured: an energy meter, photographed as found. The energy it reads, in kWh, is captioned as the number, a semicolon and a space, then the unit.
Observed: 36784; kWh
